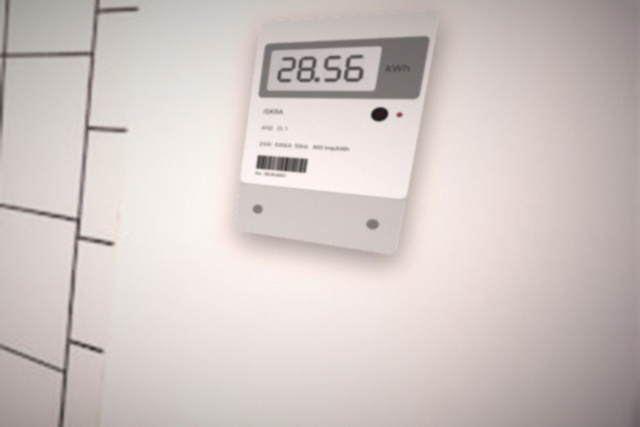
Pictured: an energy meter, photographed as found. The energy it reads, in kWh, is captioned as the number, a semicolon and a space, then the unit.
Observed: 28.56; kWh
